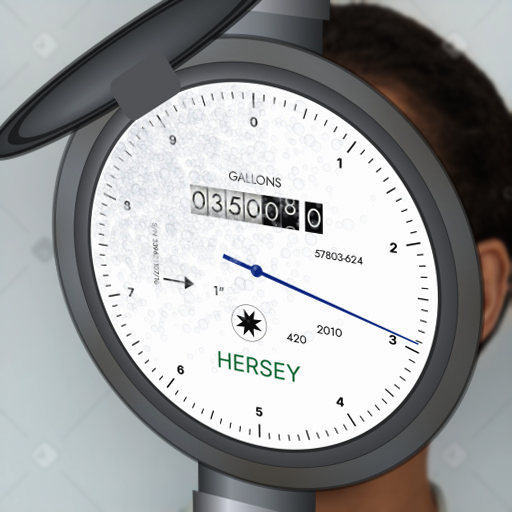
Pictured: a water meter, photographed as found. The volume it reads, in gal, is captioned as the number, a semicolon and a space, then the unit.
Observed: 350082.9; gal
